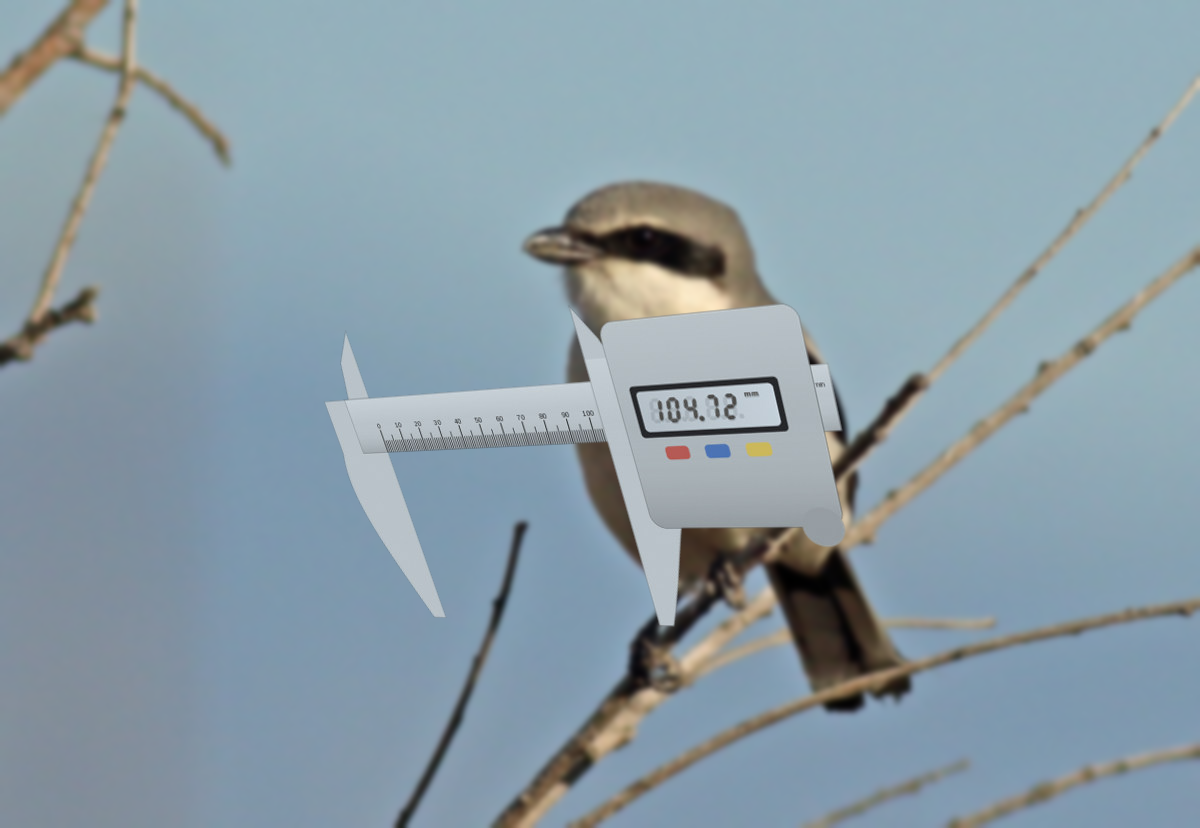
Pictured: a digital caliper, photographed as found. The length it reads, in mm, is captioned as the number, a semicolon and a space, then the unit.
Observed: 104.72; mm
